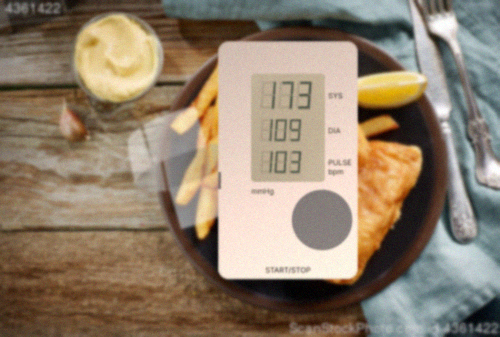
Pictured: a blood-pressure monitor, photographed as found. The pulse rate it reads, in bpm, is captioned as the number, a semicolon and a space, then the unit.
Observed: 103; bpm
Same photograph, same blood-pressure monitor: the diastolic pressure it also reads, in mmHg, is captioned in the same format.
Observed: 109; mmHg
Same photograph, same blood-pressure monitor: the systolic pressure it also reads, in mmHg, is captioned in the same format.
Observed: 173; mmHg
